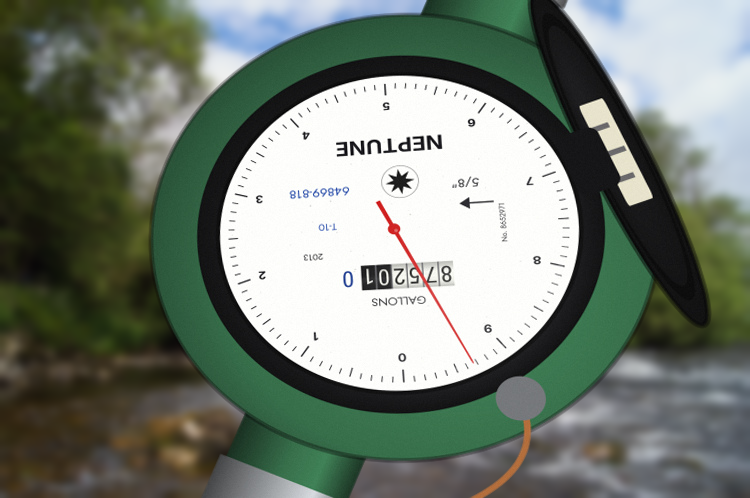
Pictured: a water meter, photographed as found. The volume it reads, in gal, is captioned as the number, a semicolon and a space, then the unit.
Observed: 8752009.3; gal
